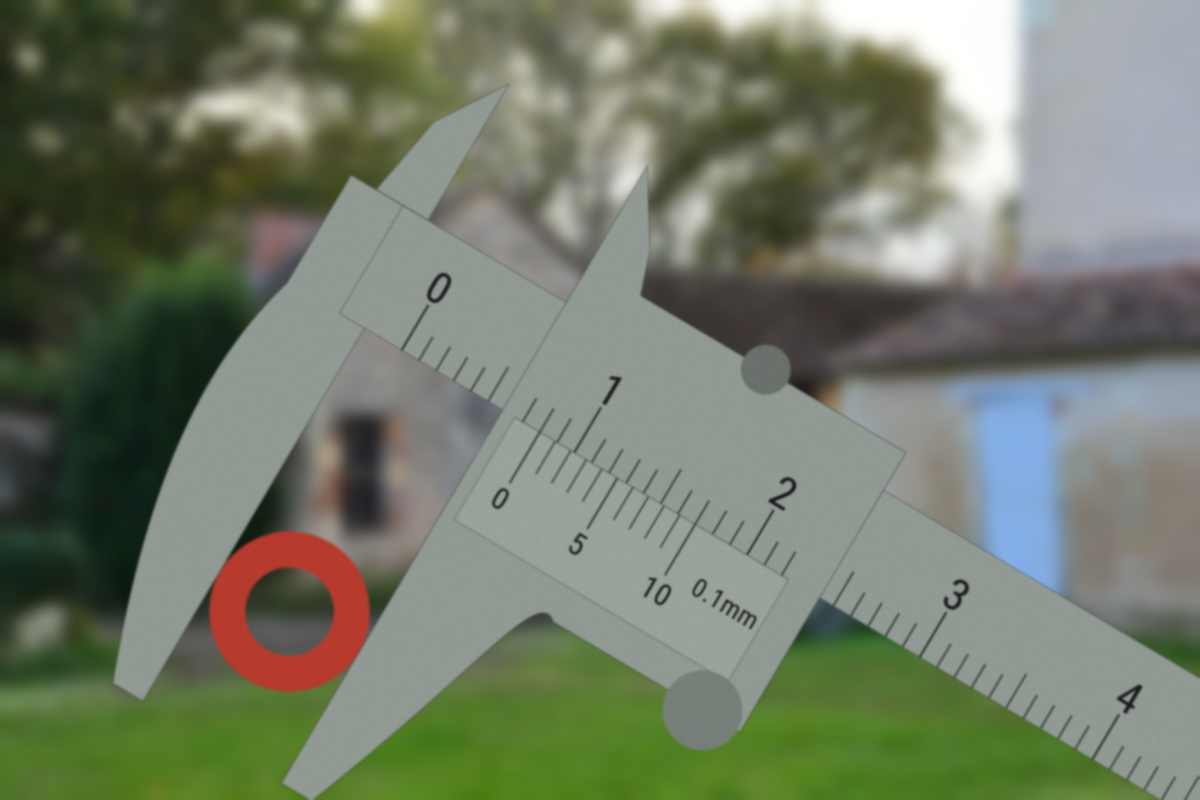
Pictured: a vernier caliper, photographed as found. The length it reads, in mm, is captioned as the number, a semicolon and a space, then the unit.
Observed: 8.0; mm
